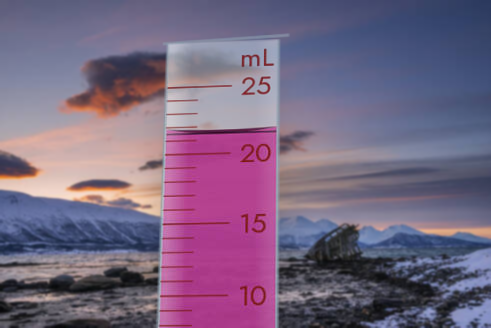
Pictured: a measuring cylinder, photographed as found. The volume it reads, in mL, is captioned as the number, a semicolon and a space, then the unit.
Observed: 21.5; mL
